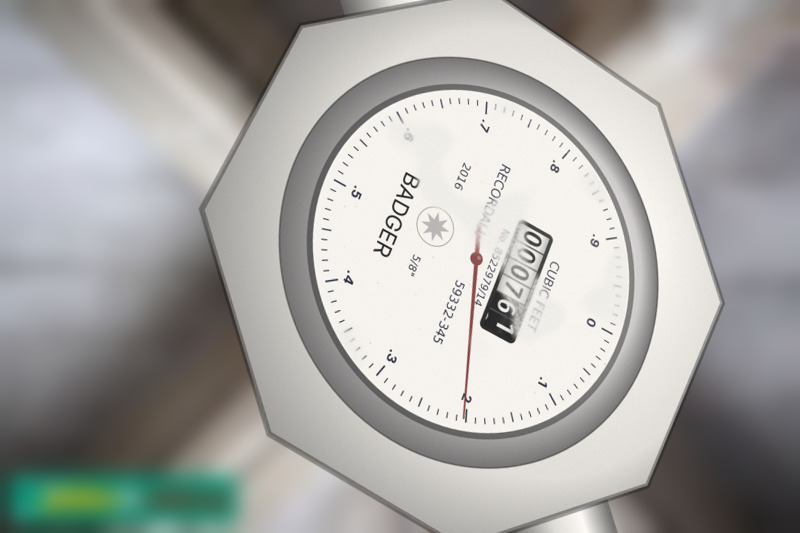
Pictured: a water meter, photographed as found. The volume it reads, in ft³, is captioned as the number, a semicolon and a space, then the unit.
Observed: 761.20; ft³
